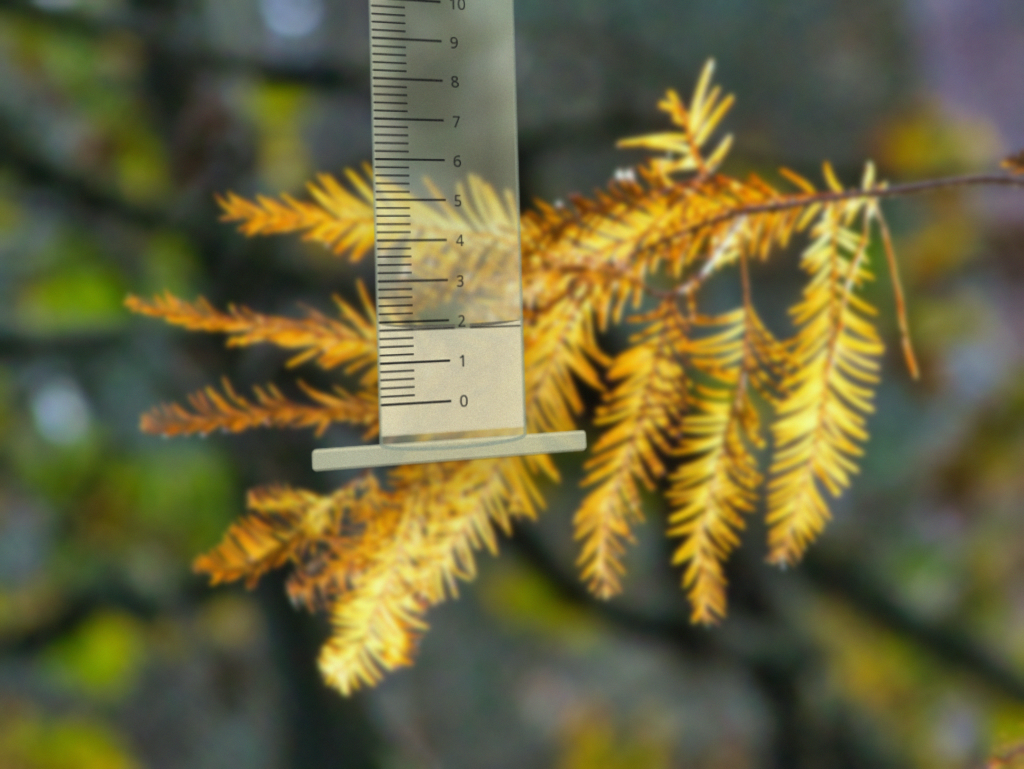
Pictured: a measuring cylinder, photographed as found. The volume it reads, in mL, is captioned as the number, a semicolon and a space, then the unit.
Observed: 1.8; mL
